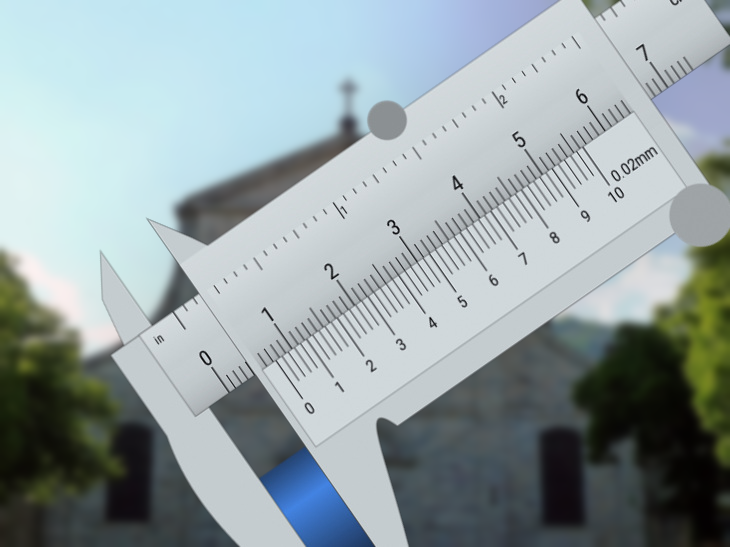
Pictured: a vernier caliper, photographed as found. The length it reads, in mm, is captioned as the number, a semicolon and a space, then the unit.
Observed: 7.4; mm
